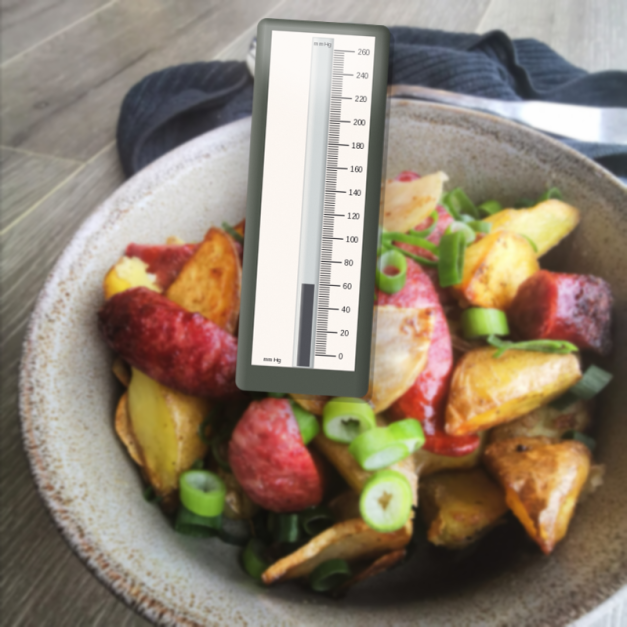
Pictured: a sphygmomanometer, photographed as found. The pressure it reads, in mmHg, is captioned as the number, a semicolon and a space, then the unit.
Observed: 60; mmHg
